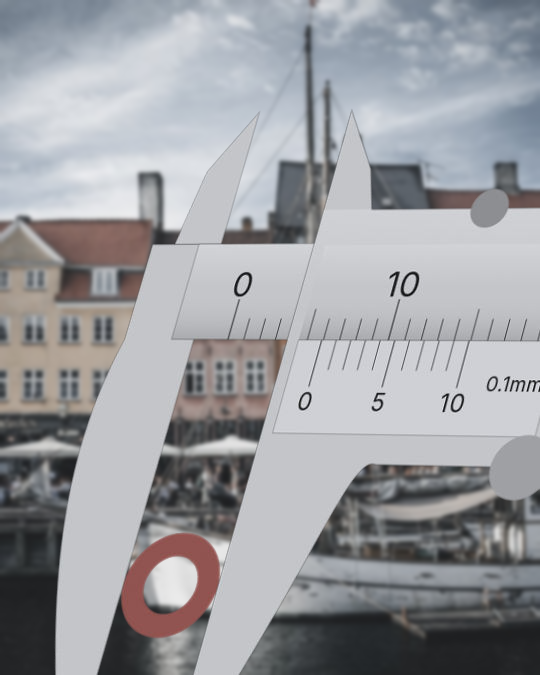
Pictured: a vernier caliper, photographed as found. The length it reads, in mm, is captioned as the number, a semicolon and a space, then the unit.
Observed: 5.9; mm
